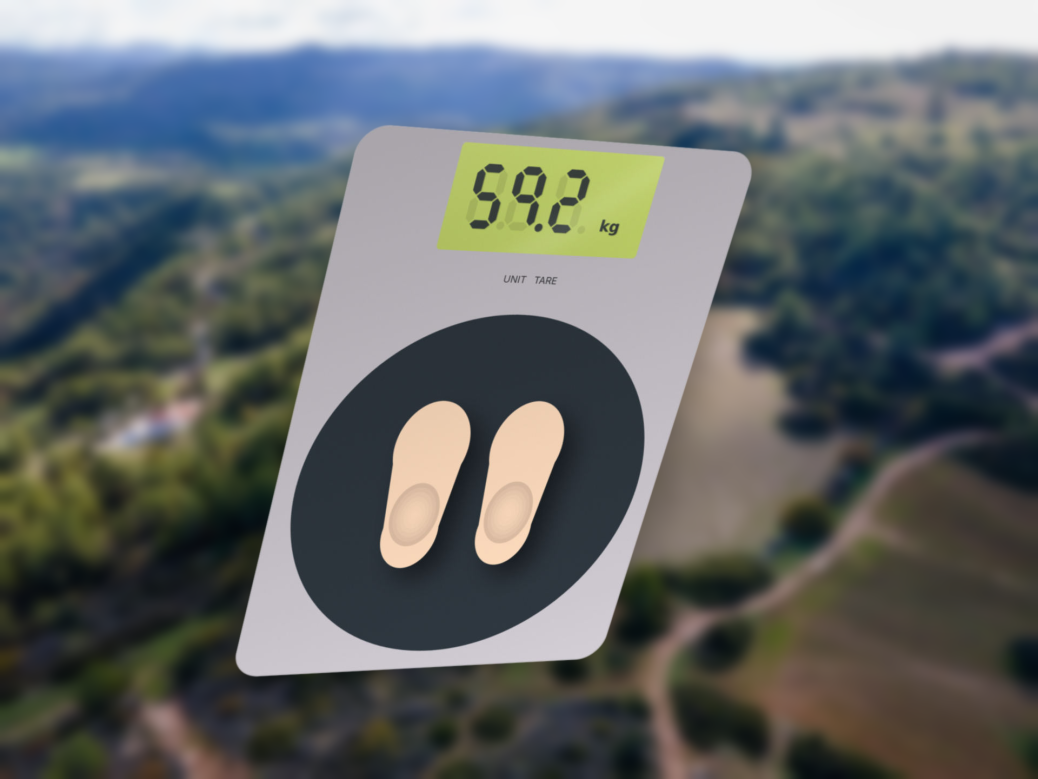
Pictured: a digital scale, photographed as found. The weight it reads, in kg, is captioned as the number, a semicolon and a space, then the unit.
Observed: 59.2; kg
